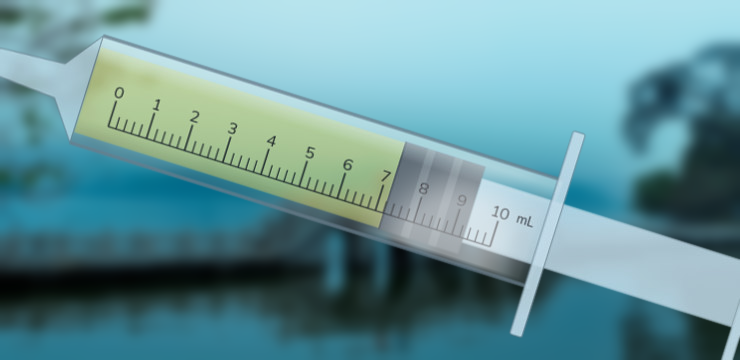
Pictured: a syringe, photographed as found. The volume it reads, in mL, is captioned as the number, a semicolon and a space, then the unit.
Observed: 7.2; mL
